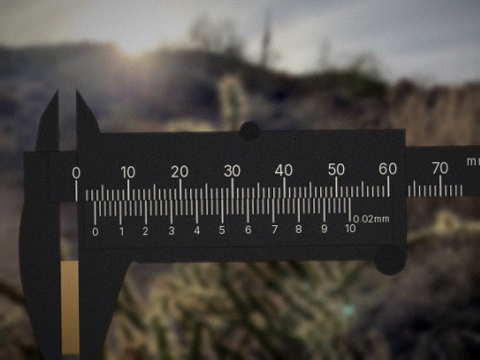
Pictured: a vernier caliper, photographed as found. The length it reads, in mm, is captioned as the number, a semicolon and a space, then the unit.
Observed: 3.5; mm
